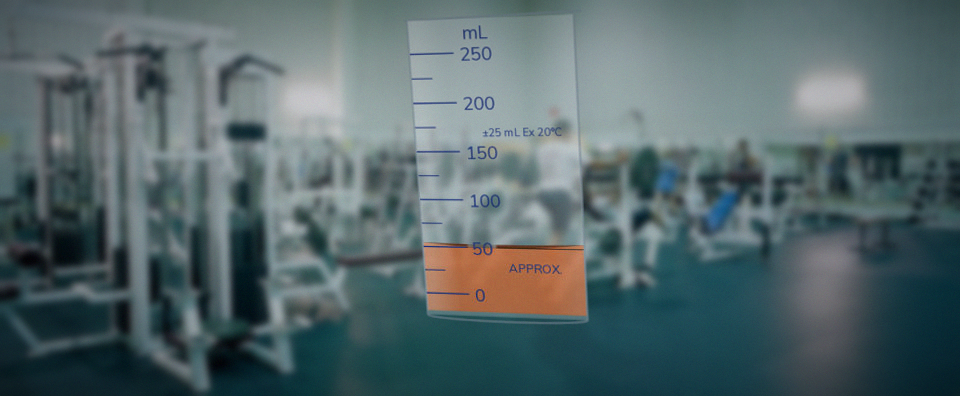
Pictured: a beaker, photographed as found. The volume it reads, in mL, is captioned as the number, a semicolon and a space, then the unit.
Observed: 50; mL
